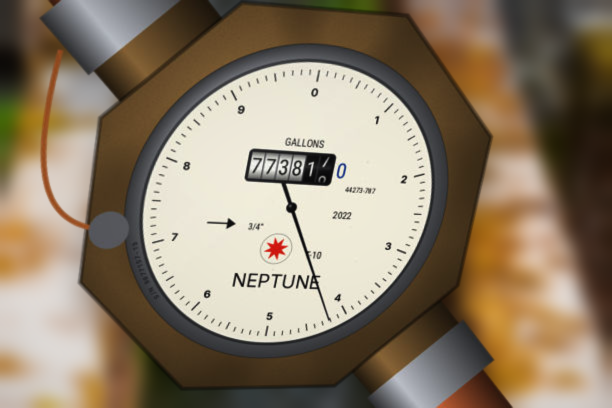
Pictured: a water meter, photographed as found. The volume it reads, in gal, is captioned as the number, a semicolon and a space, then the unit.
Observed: 7738174.2; gal
